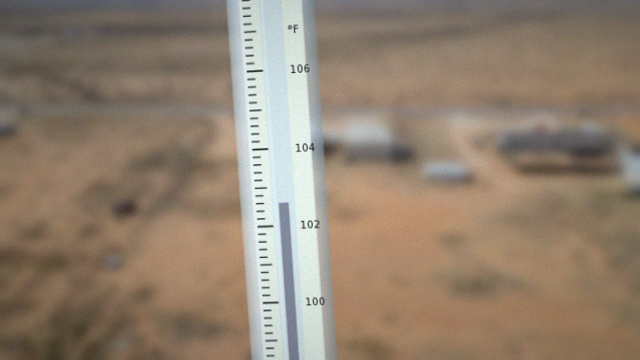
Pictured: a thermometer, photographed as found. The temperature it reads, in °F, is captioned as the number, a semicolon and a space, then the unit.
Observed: 102.6; °F
